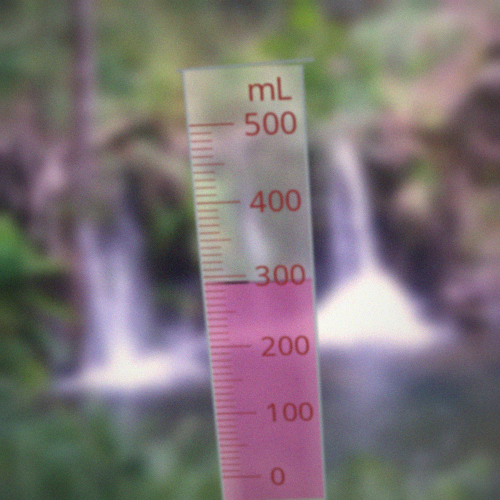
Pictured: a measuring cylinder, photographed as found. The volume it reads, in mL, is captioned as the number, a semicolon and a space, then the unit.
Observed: 290; mL
